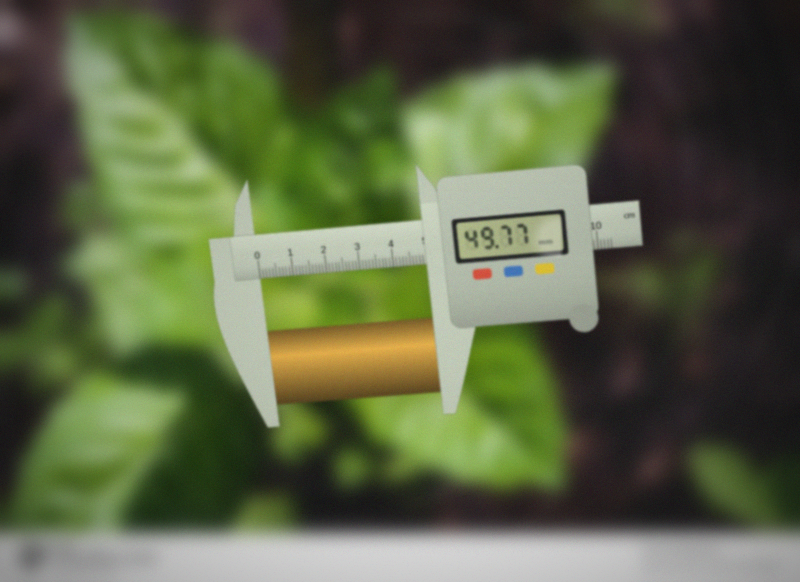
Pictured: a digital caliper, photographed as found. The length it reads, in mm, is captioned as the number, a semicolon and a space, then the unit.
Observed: 49.77; mm
